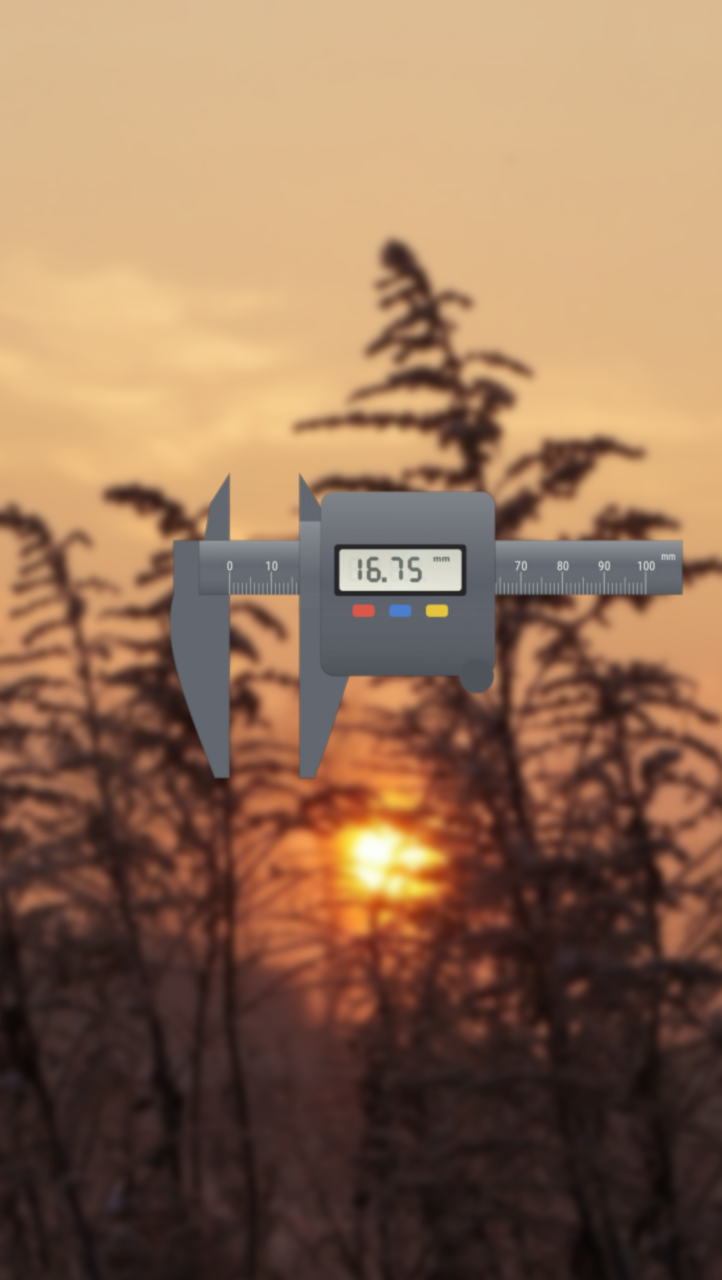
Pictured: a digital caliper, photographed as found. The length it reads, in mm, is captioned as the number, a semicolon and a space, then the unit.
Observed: 16.75; mm
